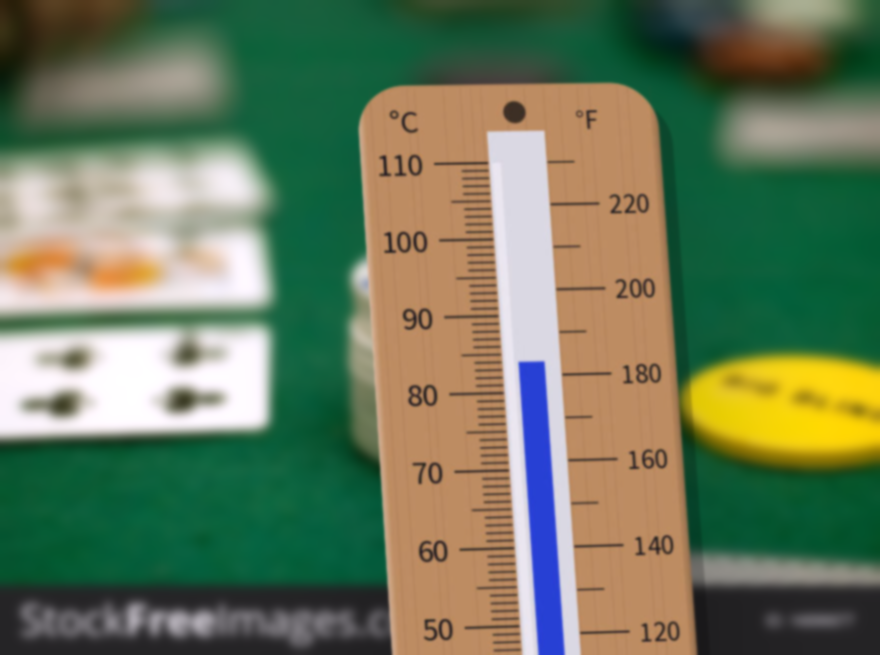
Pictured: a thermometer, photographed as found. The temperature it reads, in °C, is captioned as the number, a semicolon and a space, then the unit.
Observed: 84; °C
